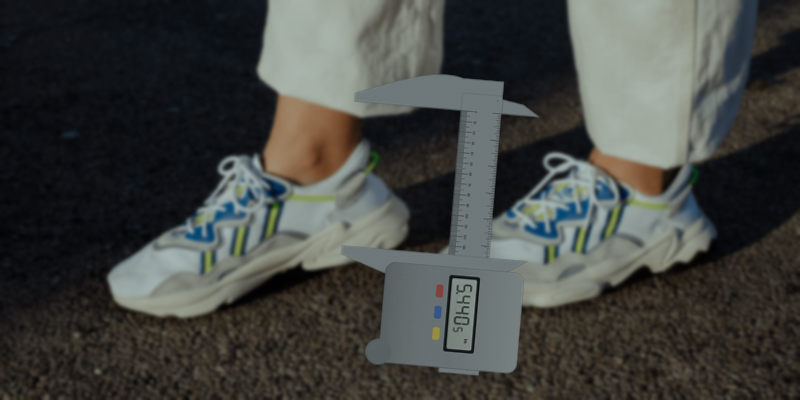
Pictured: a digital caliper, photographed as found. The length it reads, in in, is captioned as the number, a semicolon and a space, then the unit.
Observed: 5.4405; in
